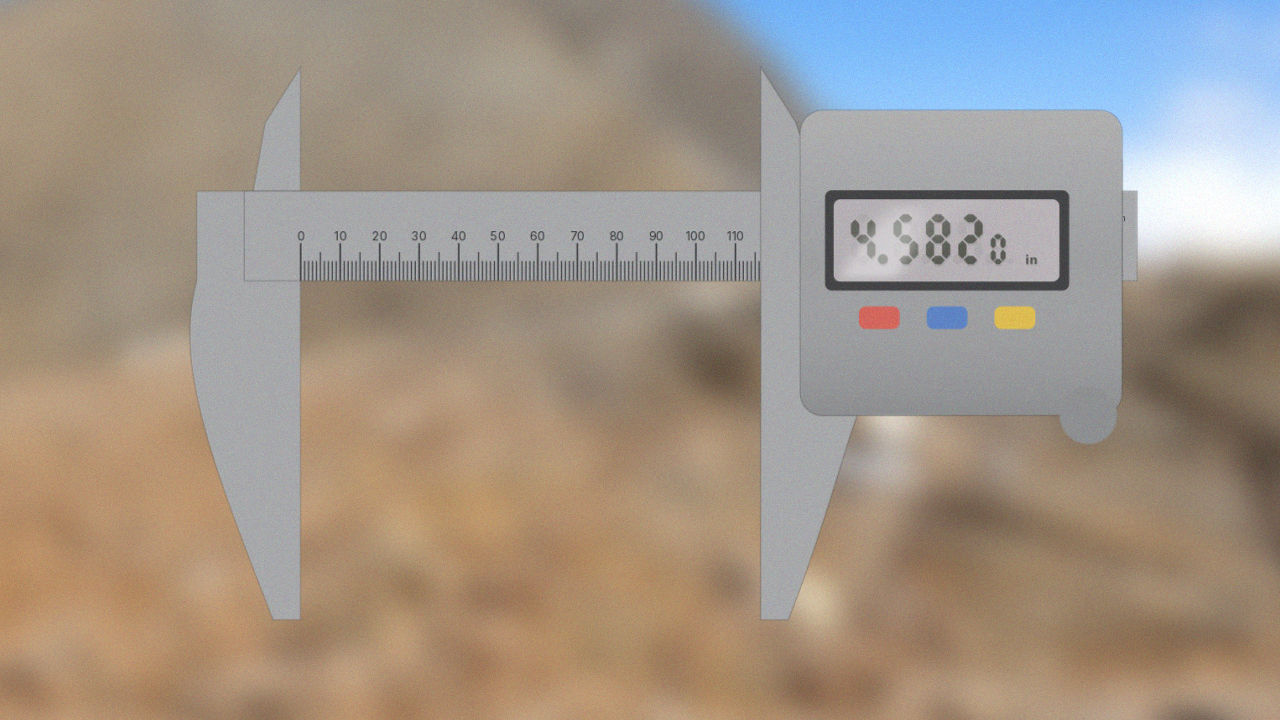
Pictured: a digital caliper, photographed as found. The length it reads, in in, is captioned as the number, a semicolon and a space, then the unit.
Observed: 4.5820; in
